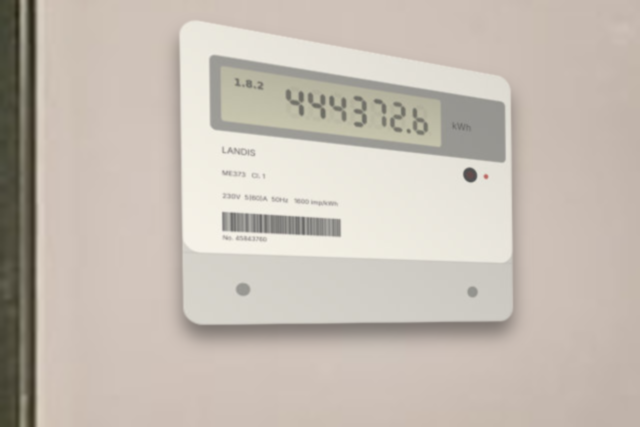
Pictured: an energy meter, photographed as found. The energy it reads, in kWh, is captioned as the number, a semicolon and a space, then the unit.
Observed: 444372.6; kWh
